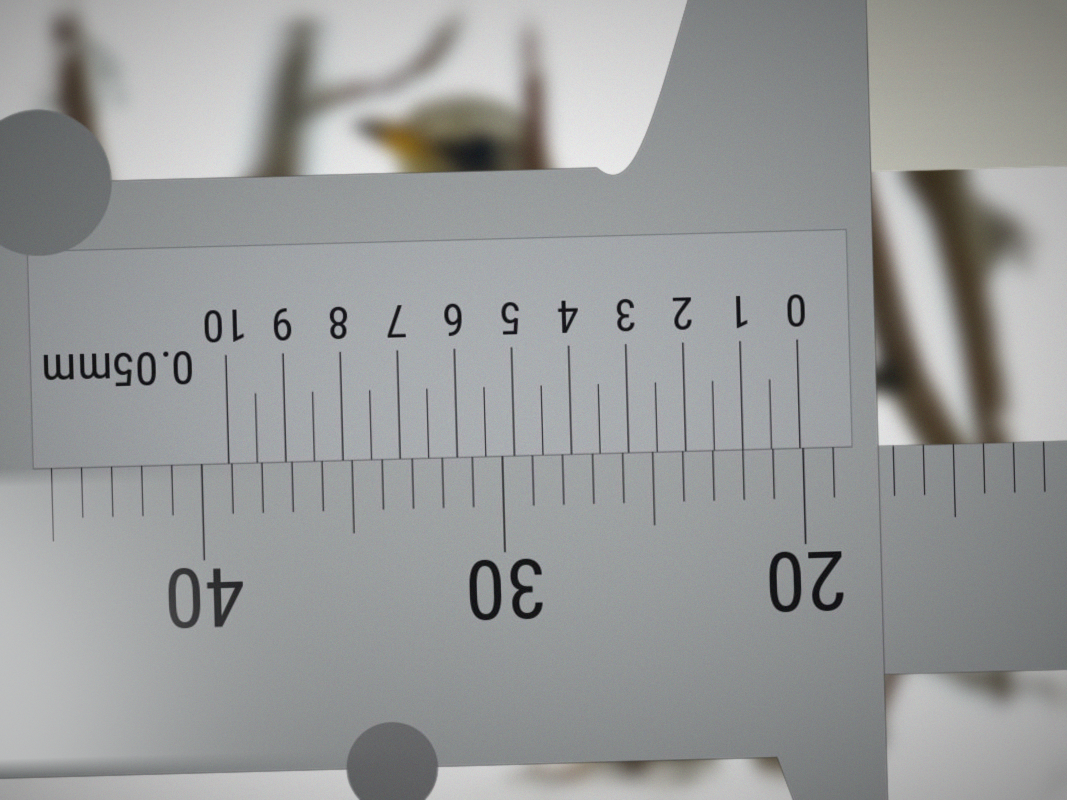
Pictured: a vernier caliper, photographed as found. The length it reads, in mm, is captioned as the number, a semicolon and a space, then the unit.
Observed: 20.10; mm
